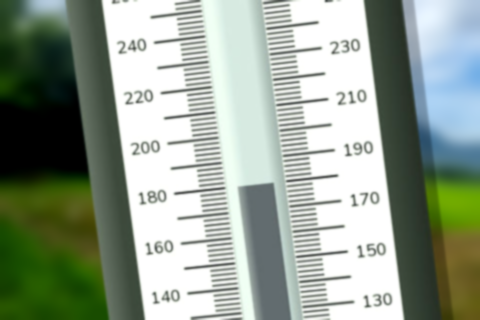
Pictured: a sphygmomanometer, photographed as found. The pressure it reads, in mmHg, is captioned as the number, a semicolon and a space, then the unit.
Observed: 180; mmHg
